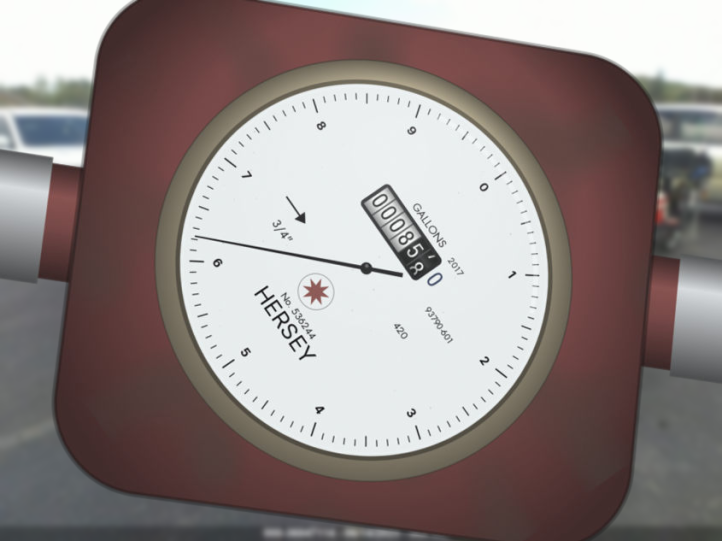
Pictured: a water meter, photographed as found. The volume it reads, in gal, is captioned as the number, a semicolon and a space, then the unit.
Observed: 8576.2; gal
